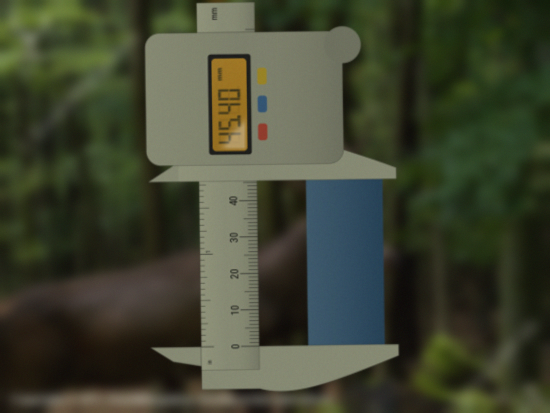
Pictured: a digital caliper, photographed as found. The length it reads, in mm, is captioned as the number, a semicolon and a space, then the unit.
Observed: 45.40; mm
